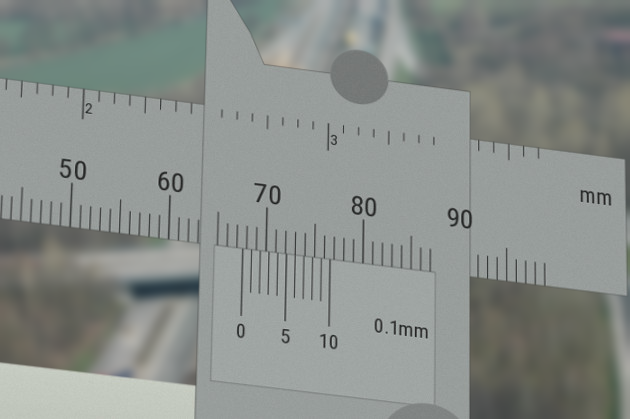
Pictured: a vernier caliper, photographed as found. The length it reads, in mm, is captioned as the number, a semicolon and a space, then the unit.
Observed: 67.6; mm
